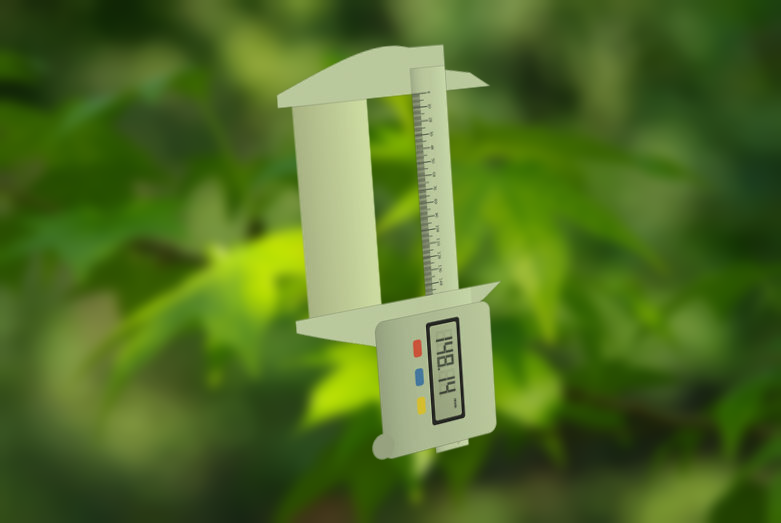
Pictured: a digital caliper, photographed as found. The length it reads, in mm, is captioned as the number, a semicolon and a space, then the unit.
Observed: 148.14; mm
